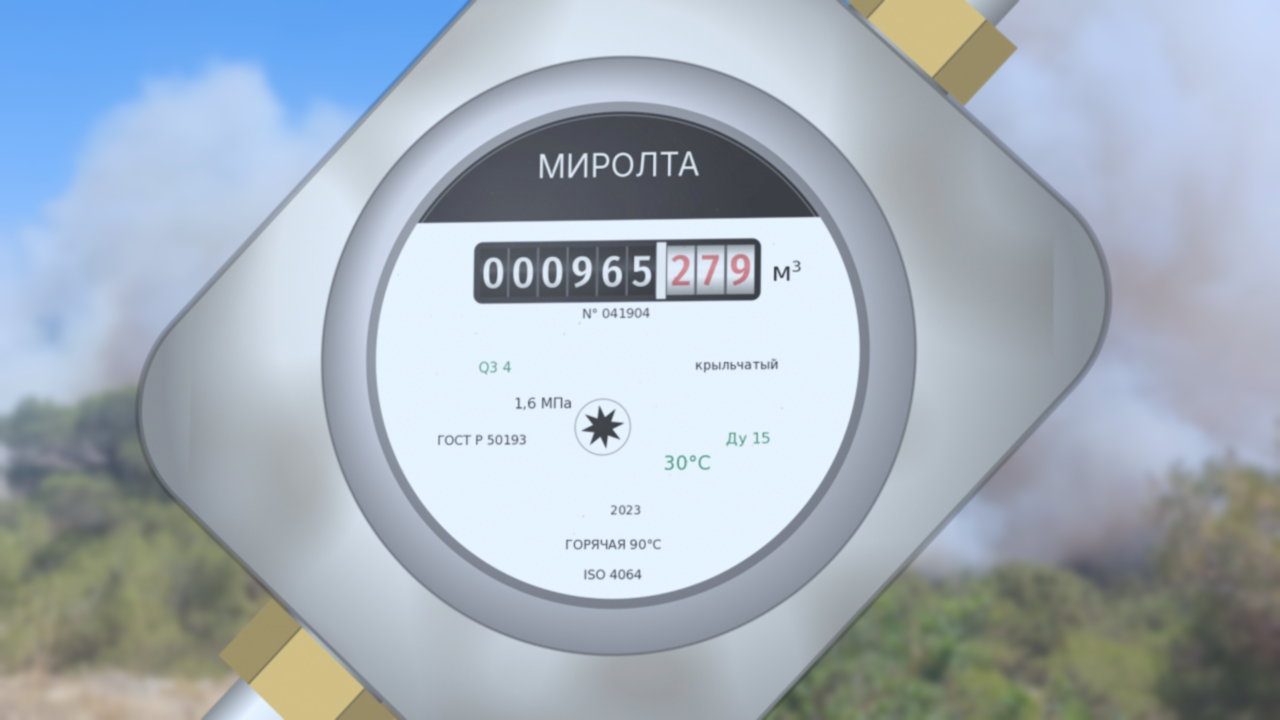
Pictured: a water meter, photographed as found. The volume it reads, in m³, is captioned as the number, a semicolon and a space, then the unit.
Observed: 965.279; m³
